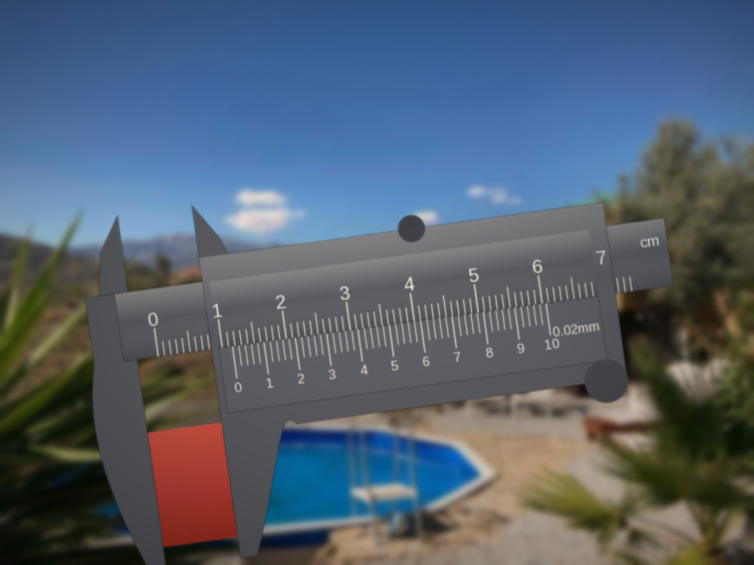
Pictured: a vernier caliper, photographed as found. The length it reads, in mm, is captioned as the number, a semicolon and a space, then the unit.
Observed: 11.6; mm
